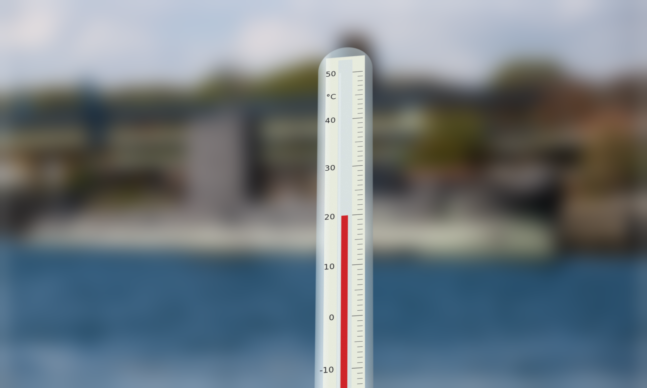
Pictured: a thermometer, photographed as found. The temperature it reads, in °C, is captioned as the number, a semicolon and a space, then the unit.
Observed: 20; °C
